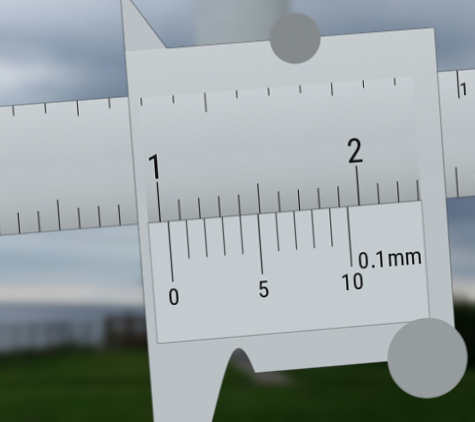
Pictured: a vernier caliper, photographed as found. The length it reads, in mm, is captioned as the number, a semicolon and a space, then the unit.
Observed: 10.4; mm
